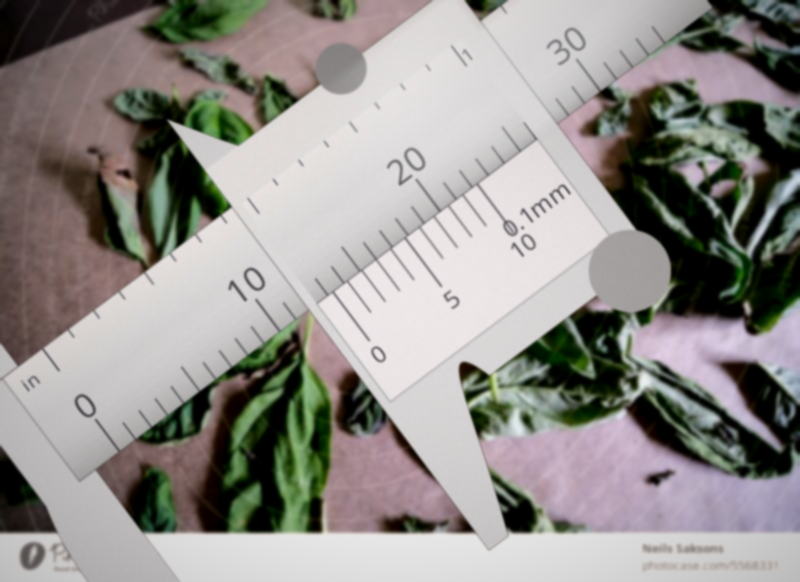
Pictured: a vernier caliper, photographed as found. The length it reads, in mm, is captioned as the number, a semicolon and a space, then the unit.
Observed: 13.3; mm
